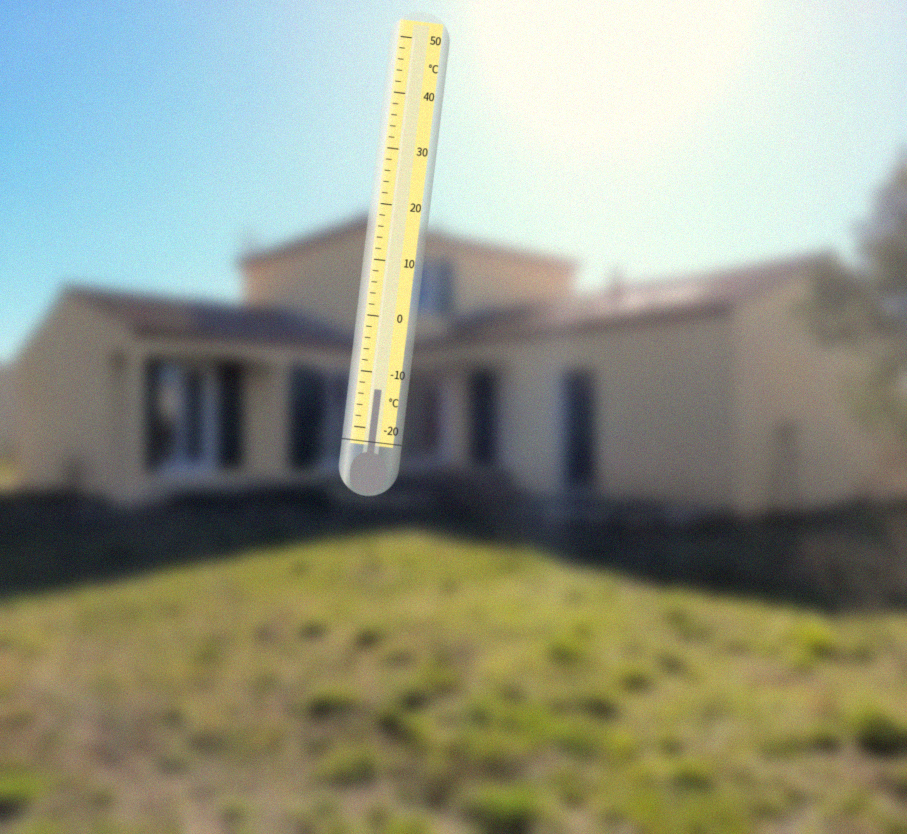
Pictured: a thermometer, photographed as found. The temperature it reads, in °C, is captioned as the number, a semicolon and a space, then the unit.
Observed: -13; °C
